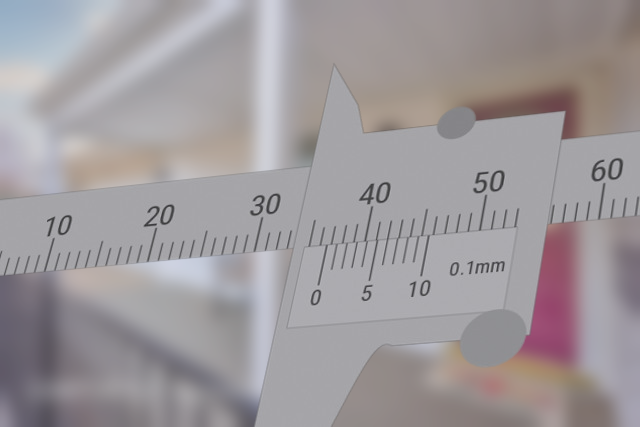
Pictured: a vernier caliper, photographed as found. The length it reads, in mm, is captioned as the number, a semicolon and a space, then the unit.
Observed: 36.6; mm
